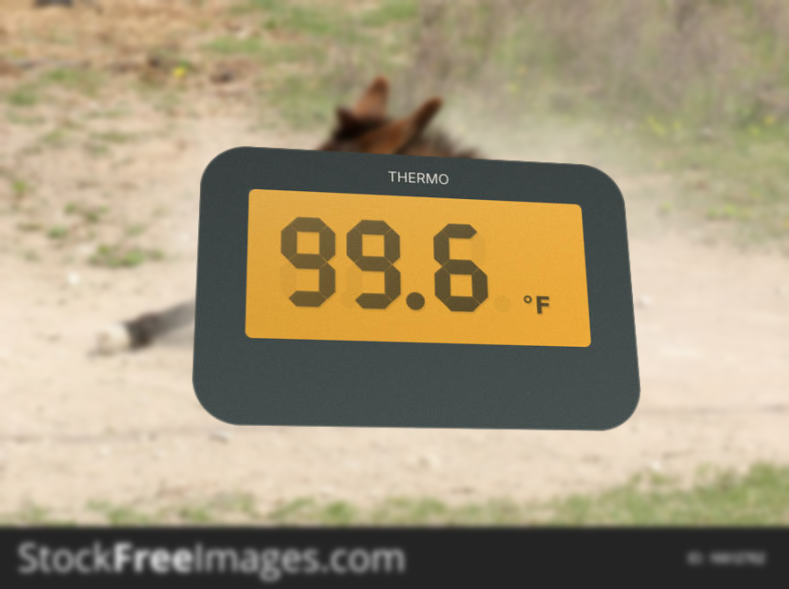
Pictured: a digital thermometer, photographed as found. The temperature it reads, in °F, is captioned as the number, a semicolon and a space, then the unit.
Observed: 99.6; °F
